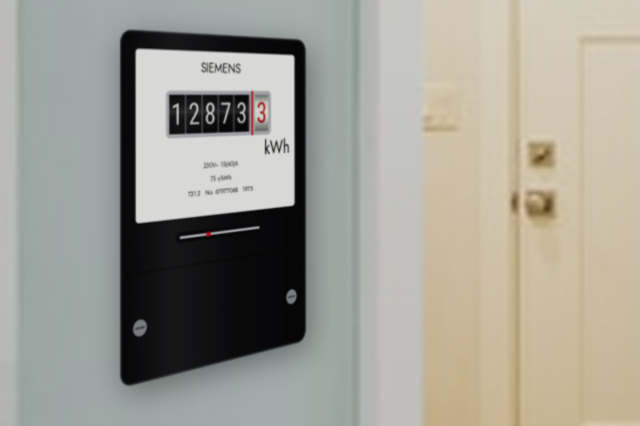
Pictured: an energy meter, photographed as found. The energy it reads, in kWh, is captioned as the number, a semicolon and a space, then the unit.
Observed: 12873.3; kWh
